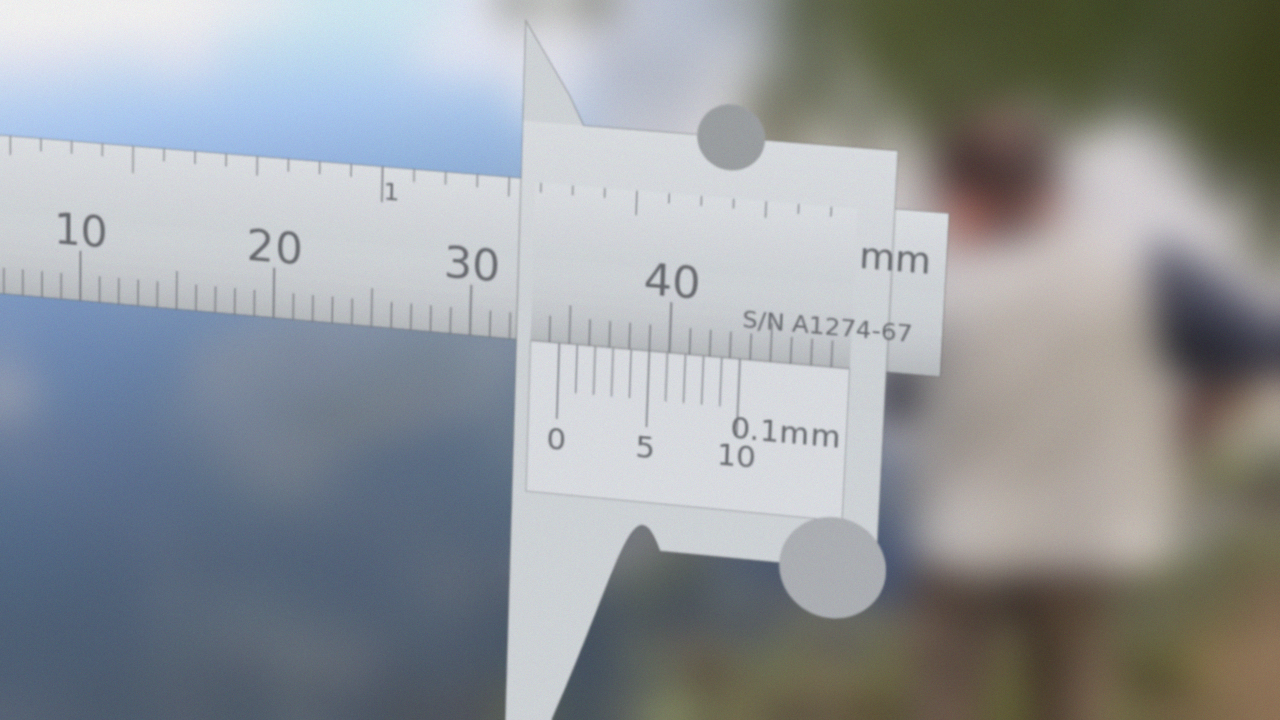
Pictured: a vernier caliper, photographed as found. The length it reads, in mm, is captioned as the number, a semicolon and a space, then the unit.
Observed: 34.5; mm
